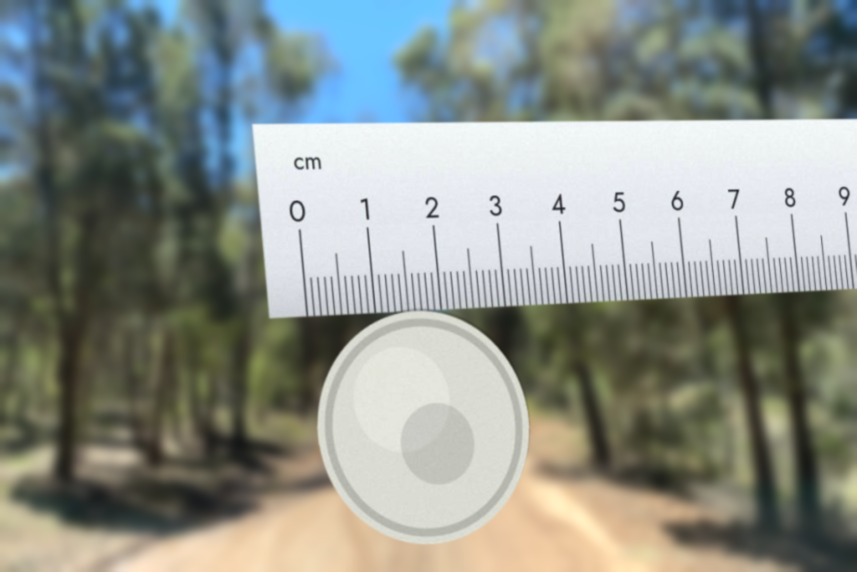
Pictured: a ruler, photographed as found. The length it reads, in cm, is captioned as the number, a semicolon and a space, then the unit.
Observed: 3.2; cm
